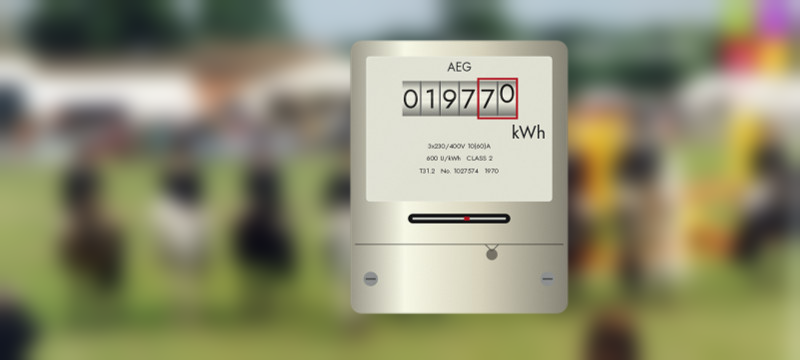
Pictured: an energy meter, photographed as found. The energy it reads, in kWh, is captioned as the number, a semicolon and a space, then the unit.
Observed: 197.70; kWh
